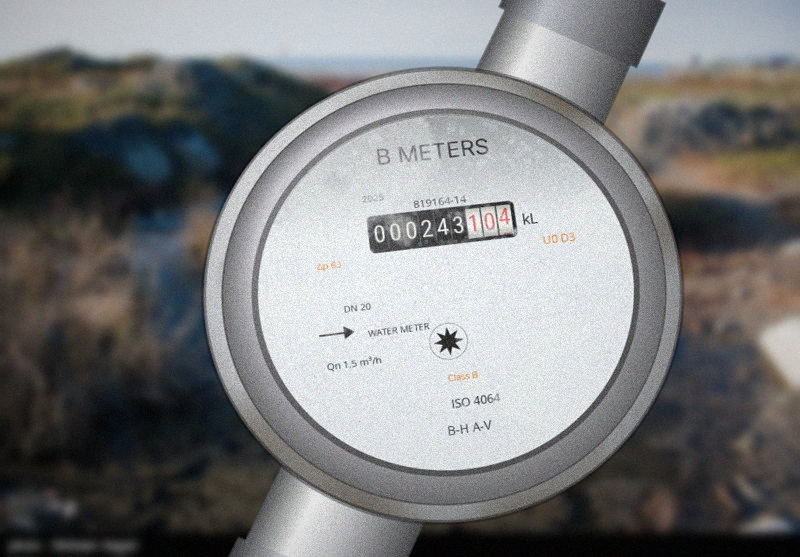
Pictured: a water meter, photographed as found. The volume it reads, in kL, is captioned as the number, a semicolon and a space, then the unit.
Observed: 243.104; kL
